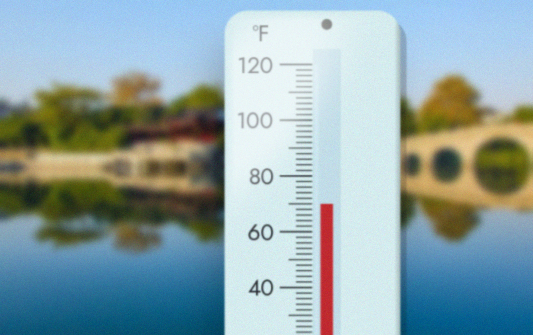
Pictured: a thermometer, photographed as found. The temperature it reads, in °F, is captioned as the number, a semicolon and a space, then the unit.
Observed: 70; °F
